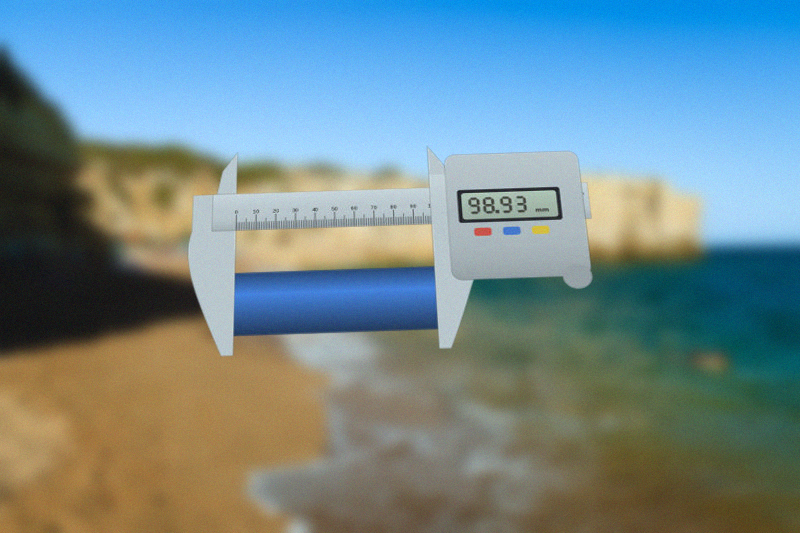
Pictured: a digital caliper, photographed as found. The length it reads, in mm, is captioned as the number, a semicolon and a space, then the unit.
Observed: 98.93; mm
